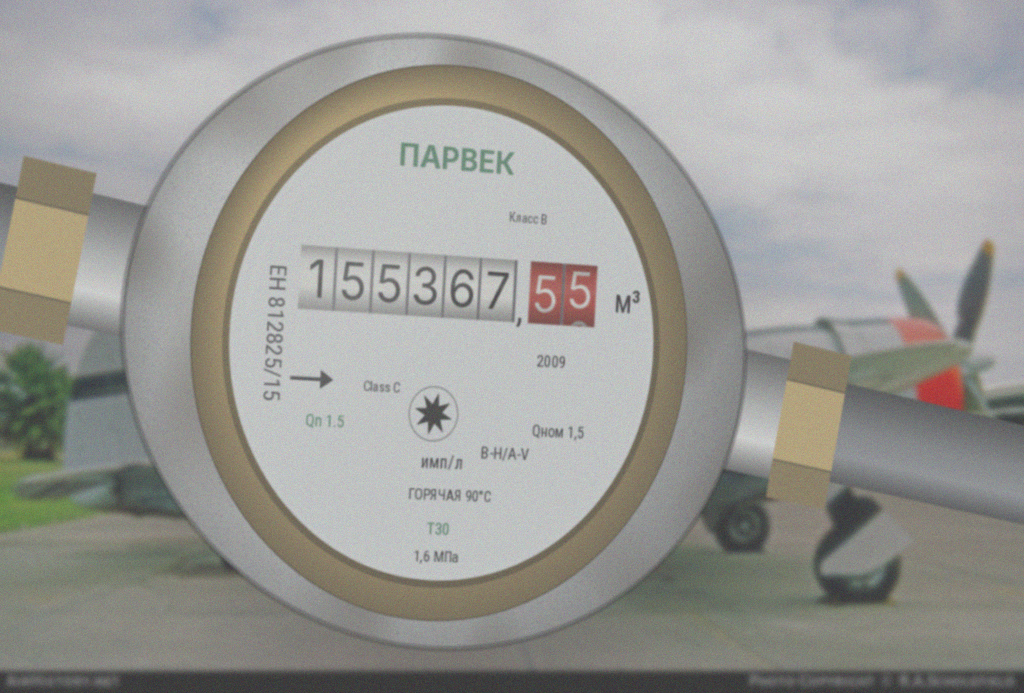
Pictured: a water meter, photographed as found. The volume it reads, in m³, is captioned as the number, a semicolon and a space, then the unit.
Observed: 155367.55; m³
